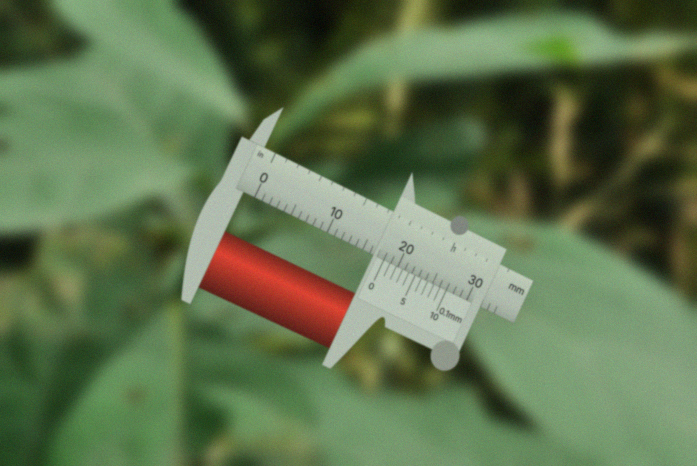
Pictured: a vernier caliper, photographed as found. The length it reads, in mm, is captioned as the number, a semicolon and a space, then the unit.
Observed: 18.0; mm
